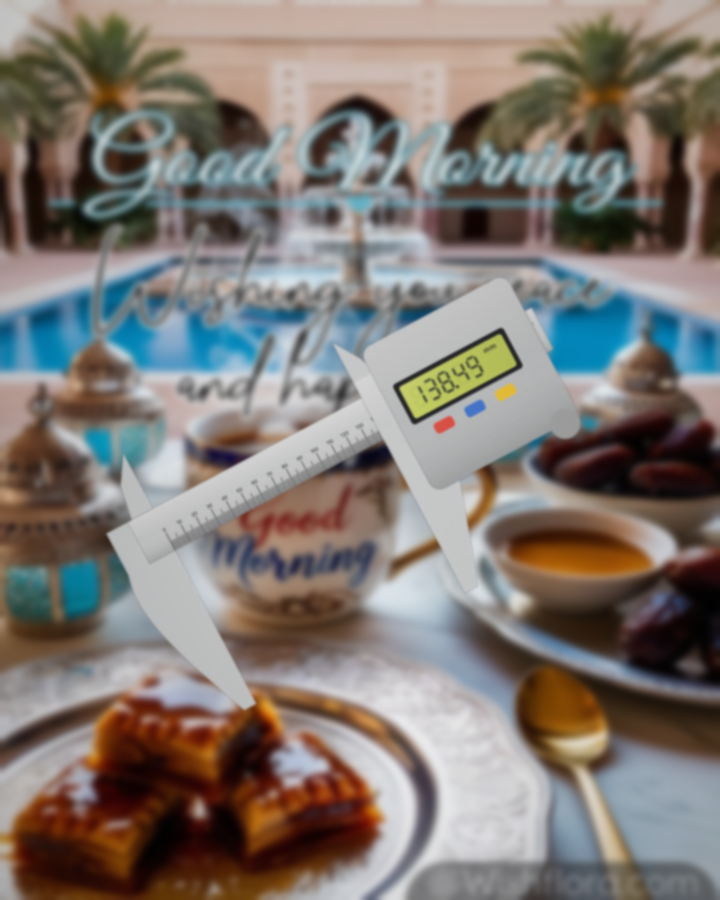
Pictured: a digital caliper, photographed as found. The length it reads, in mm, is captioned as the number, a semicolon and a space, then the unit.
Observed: 138.49; mm
